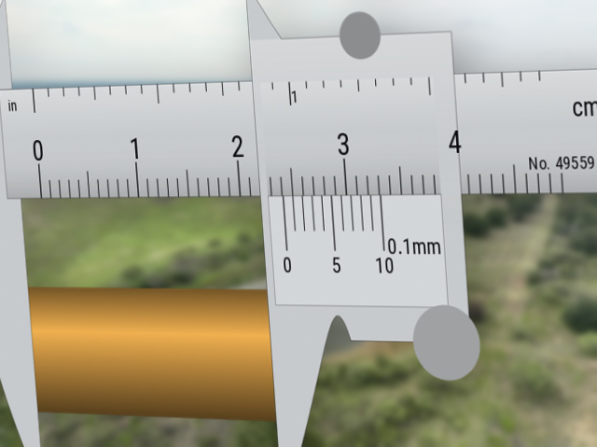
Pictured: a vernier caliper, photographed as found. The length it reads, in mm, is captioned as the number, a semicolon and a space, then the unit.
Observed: 24.1; mm
